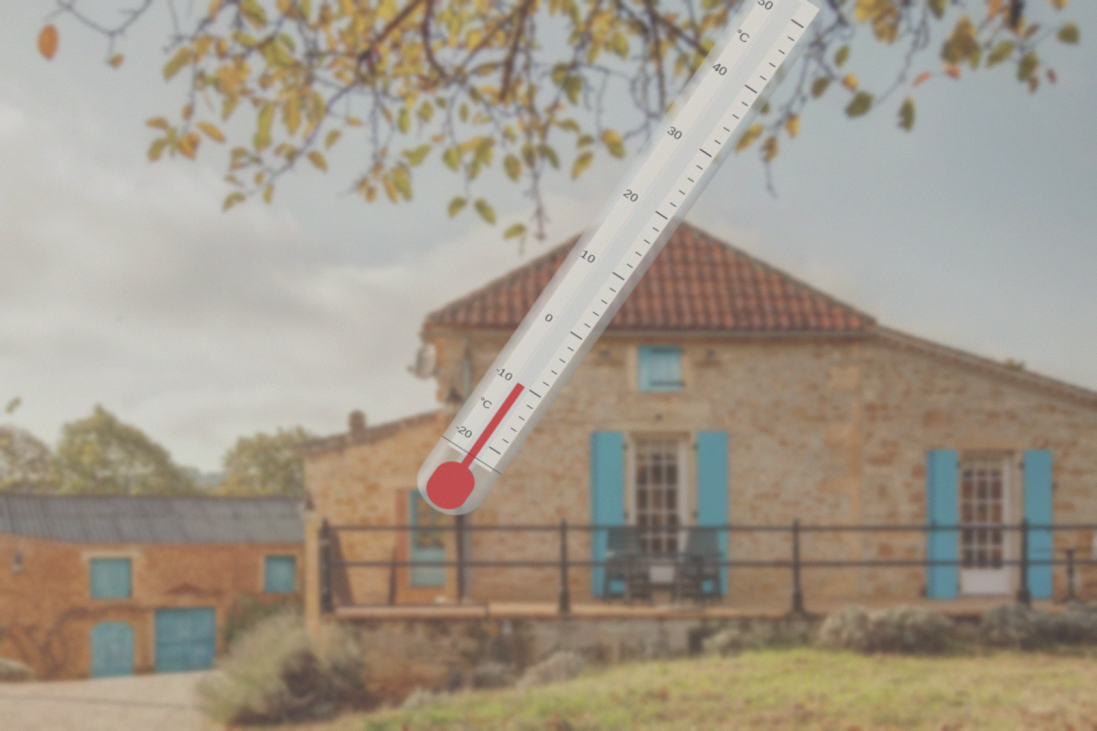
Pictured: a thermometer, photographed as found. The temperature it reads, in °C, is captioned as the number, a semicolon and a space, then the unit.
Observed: -10; °C
